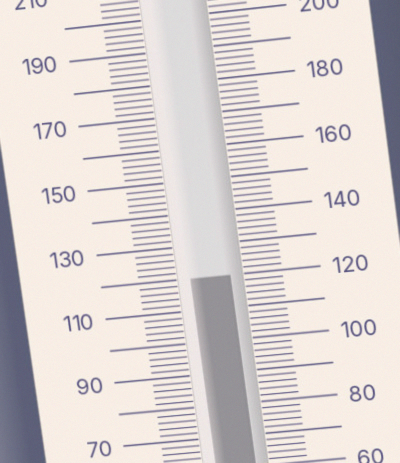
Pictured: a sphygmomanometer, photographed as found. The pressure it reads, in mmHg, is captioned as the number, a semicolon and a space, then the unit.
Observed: 120; mmHg
